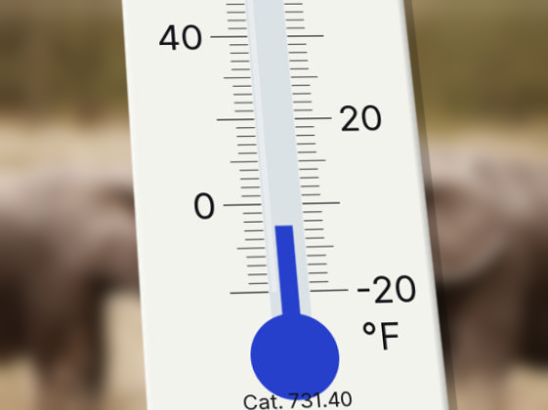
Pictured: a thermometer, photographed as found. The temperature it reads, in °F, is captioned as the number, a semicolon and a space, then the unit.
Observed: -5; °F
